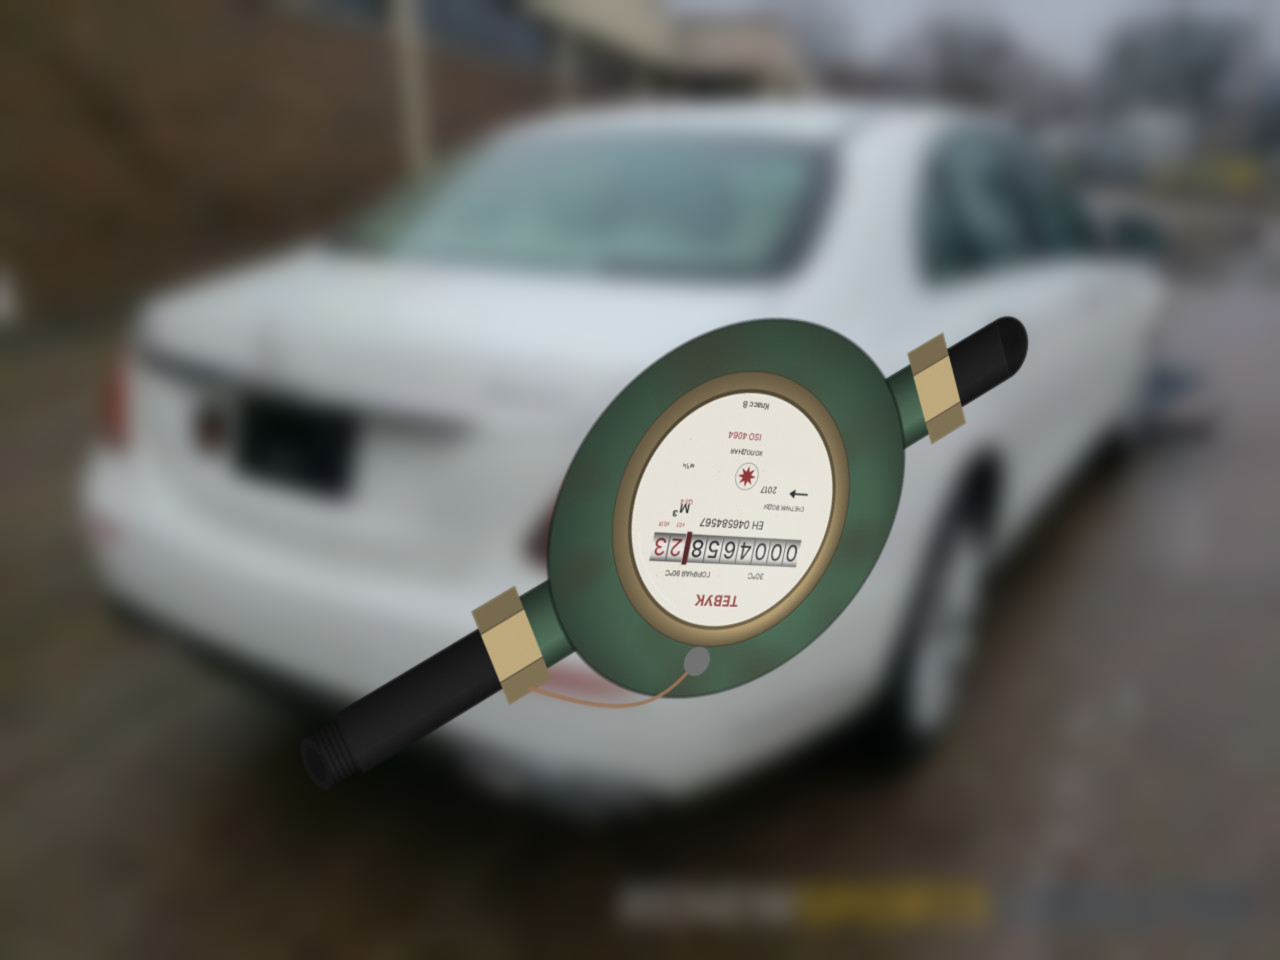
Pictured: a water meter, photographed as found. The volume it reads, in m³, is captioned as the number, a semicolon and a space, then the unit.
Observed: 4658.23; m³
